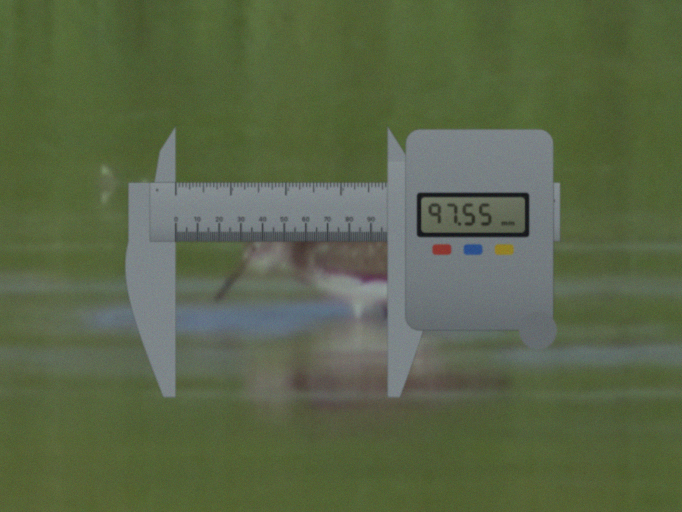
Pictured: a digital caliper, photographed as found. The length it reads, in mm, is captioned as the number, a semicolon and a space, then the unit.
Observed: 97.55; mm
